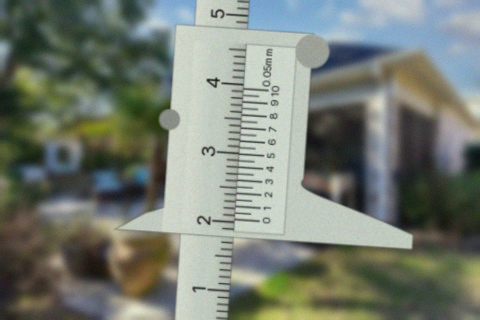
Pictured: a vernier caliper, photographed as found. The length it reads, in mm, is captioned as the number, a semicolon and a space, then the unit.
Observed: 20.4; mm
